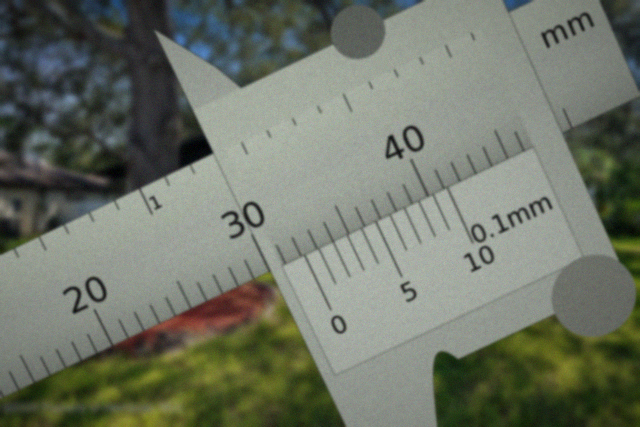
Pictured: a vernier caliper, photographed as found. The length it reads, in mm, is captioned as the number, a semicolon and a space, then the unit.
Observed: 32.2; mm
